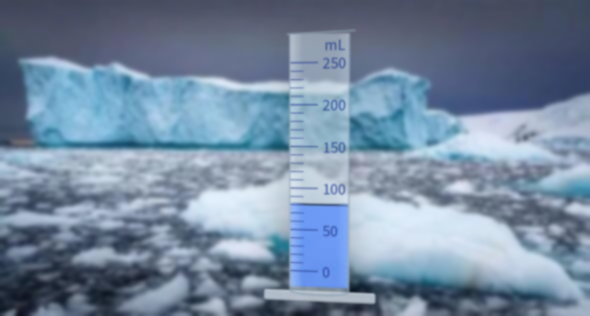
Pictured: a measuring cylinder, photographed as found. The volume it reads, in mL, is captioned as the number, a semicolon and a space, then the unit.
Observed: 80; mL
